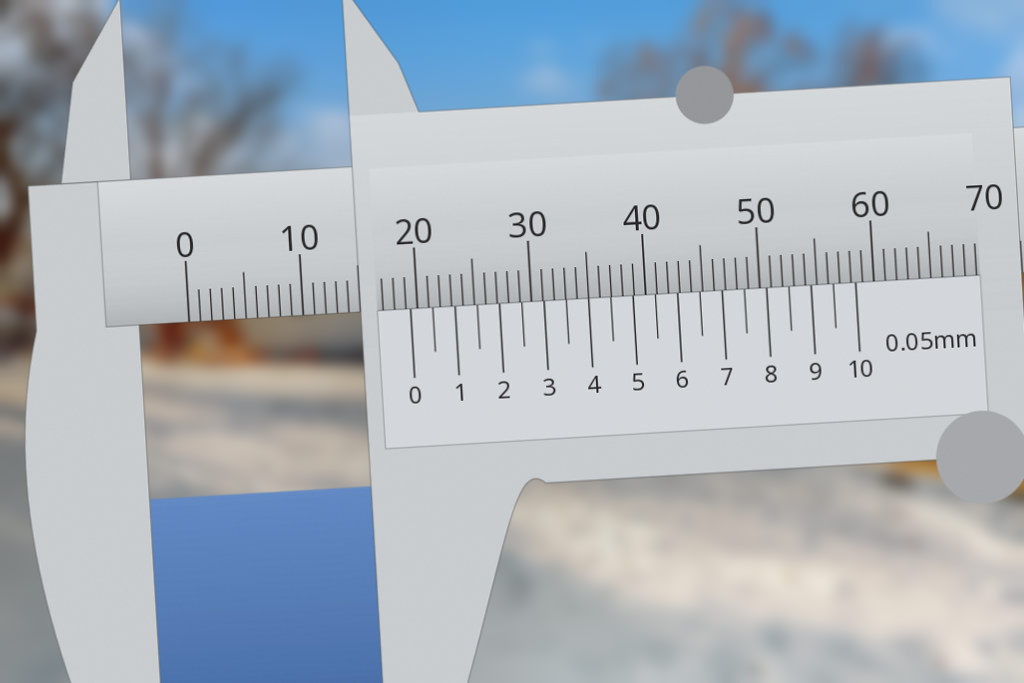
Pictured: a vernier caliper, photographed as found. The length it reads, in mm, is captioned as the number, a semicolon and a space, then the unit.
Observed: 19.4; mm
